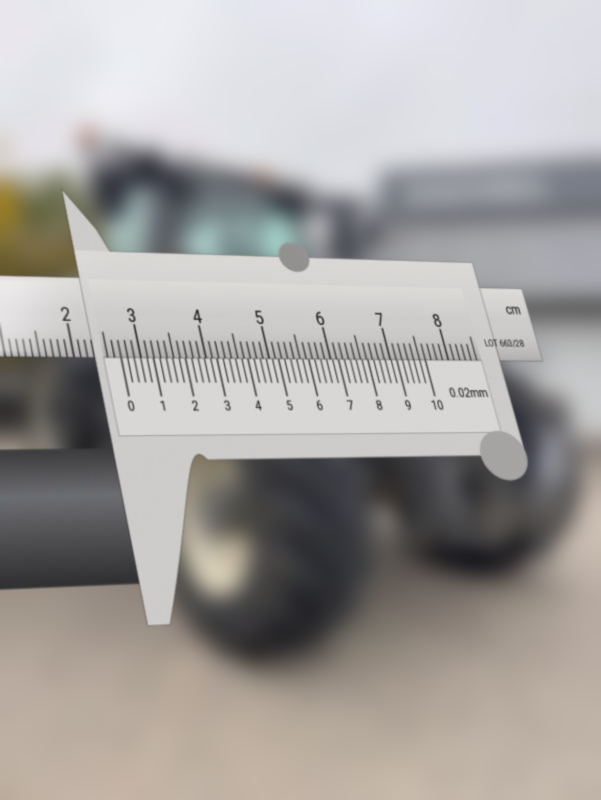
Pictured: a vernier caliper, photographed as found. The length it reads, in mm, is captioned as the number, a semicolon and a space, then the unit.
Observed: 27.0; mm
